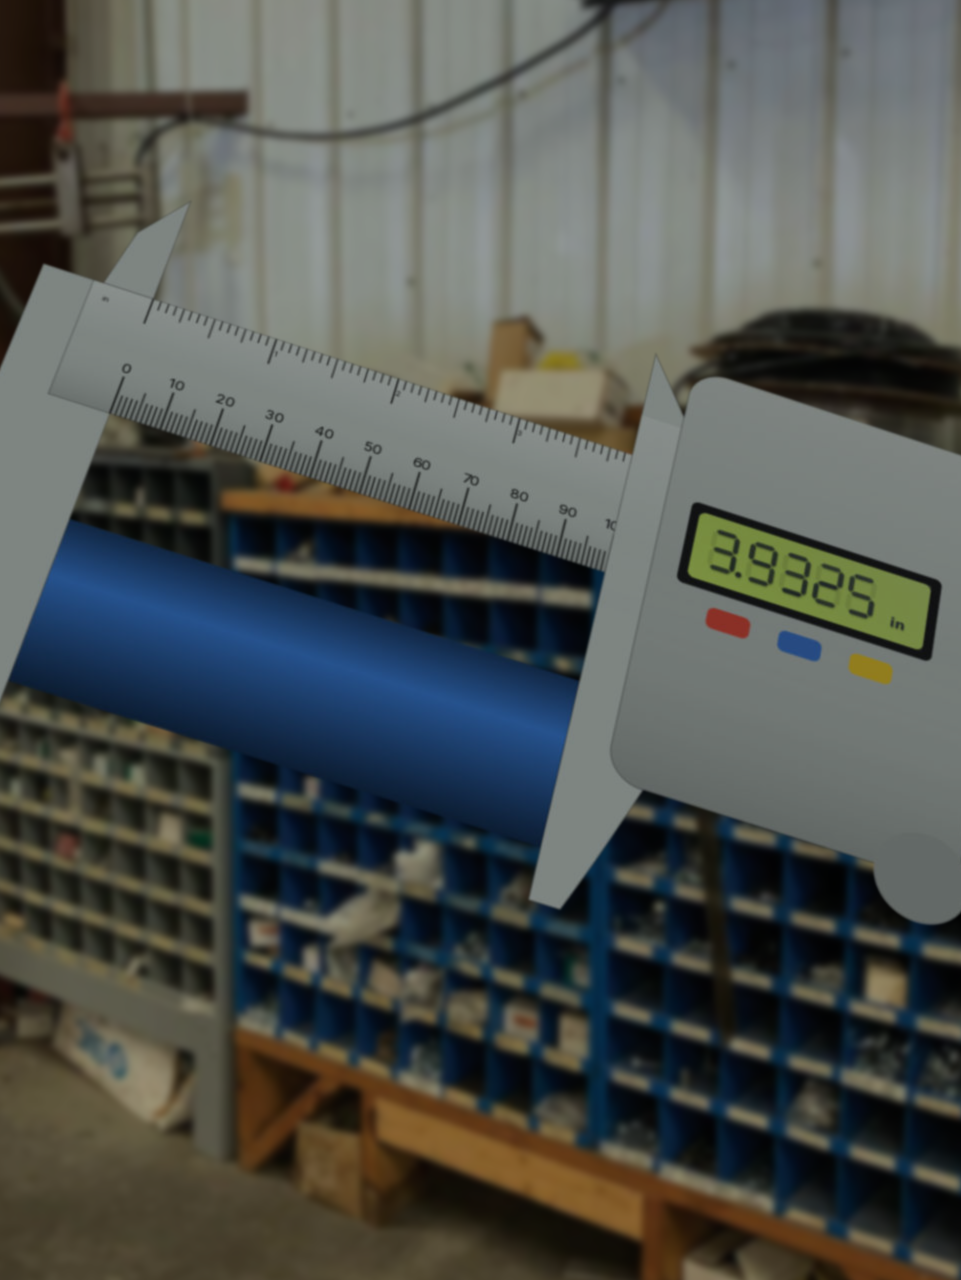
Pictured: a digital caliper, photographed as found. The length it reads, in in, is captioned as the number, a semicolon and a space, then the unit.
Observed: 3.9325; in
